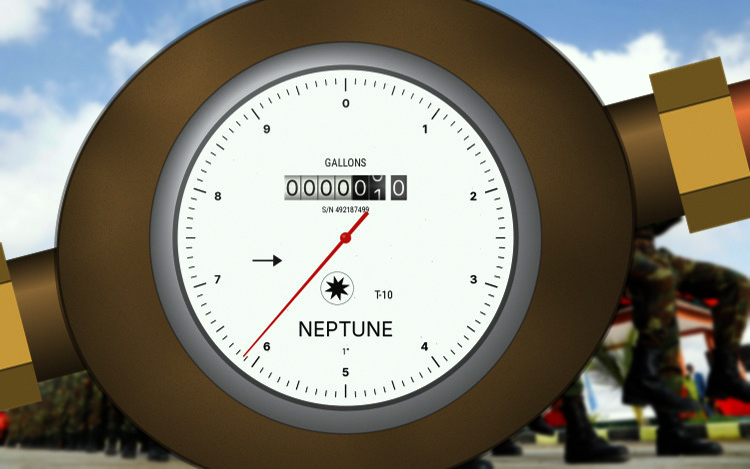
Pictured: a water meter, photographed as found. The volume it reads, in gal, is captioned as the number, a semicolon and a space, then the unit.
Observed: 6.1; gal
